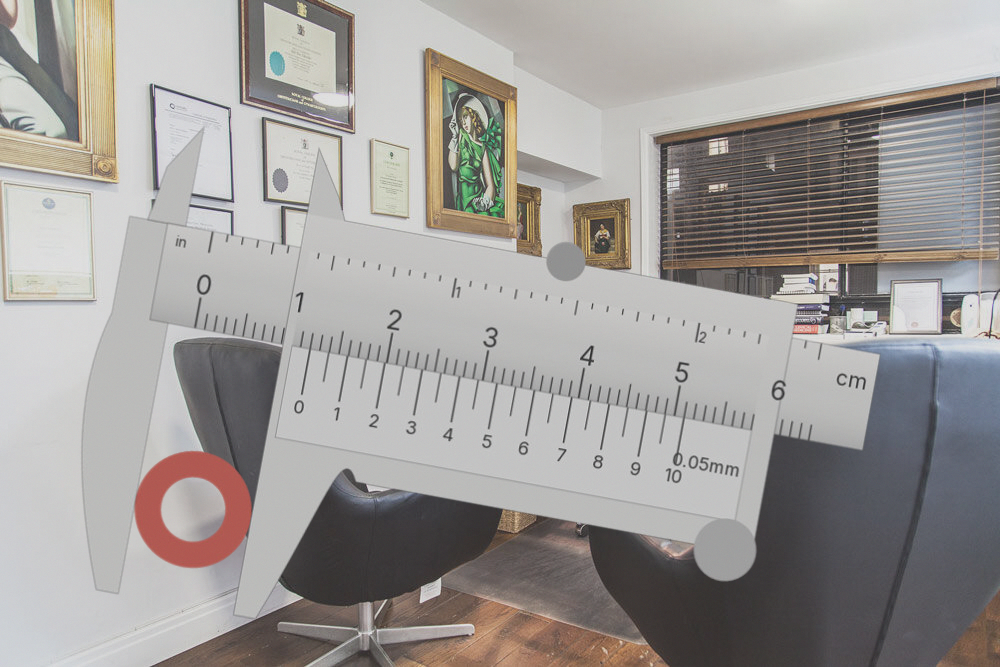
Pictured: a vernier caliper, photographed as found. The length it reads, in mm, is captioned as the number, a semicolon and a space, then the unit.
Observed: 12.0; mm
